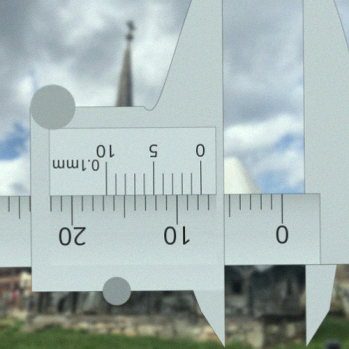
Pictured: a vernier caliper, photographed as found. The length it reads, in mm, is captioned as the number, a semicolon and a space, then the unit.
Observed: 7.7; mm
